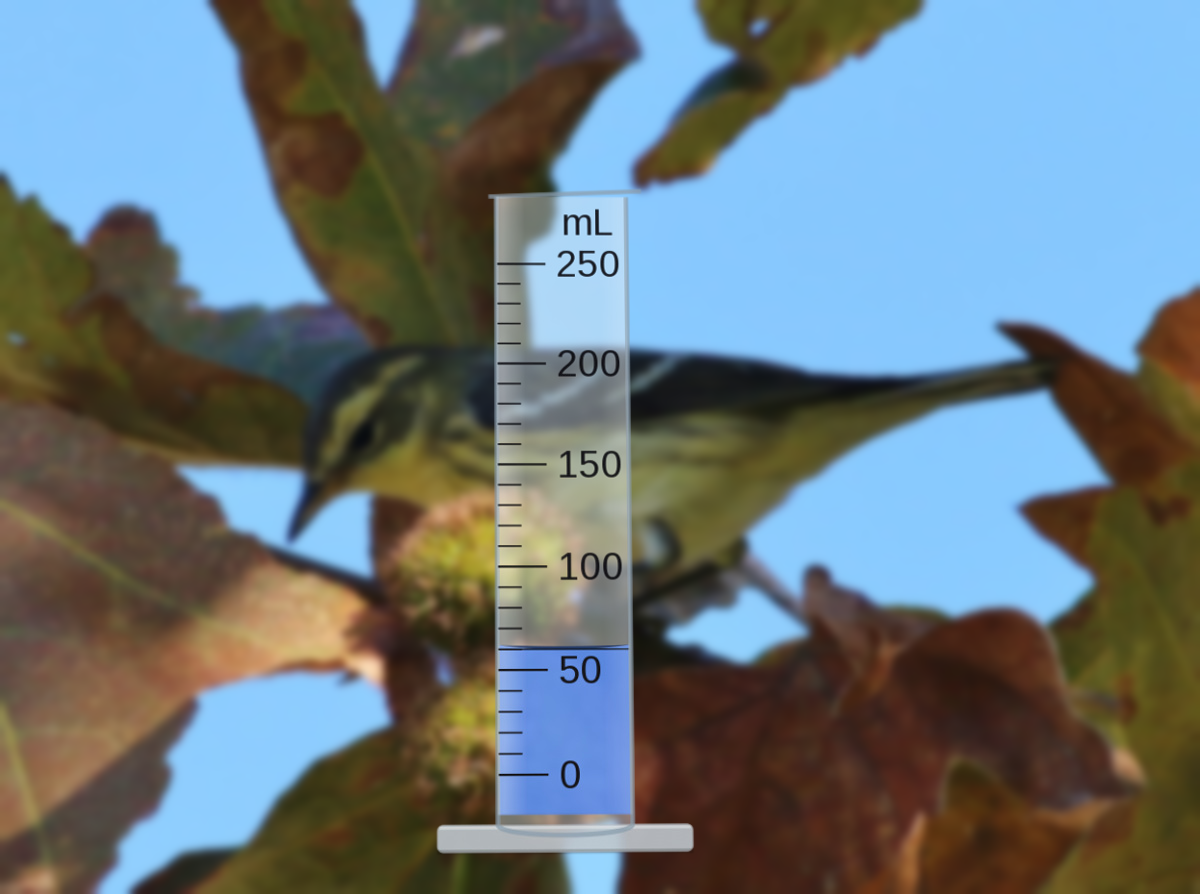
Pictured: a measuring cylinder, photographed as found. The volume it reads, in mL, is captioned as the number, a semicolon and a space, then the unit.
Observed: 60; mL
